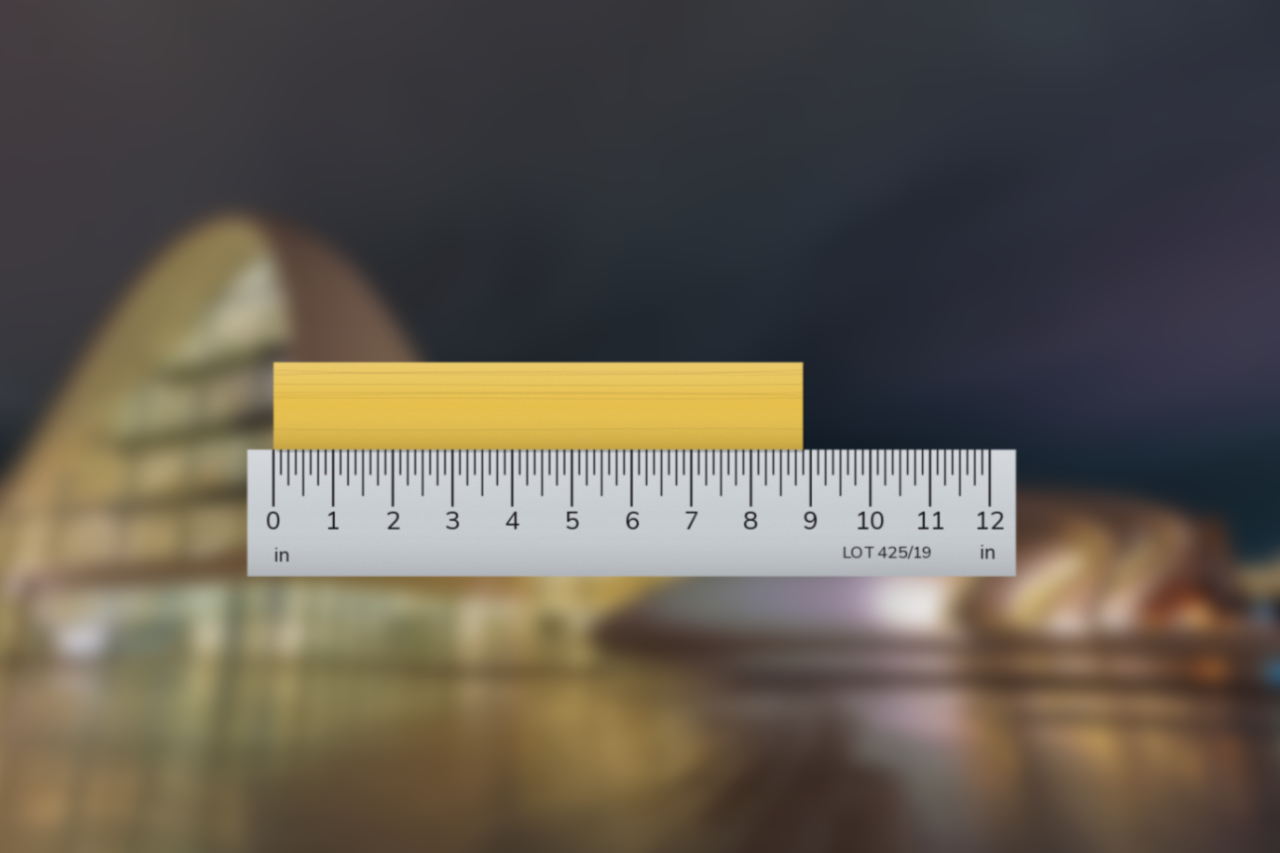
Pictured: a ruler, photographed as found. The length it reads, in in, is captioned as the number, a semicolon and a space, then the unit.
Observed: 8.875; in
